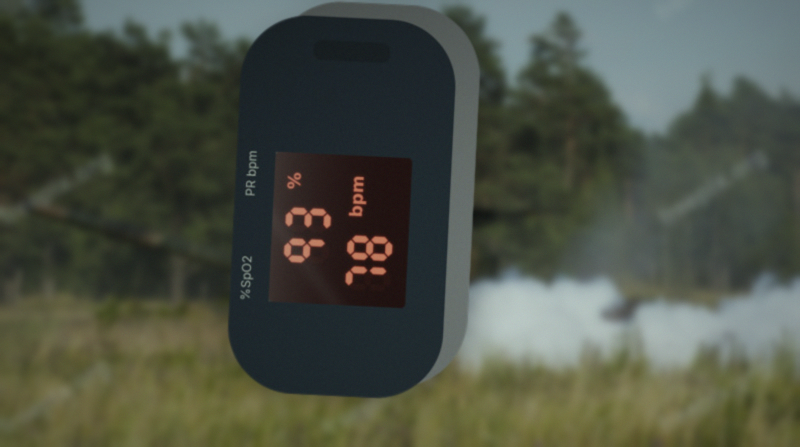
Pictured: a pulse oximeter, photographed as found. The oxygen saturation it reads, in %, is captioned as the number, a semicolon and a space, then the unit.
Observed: 93; %
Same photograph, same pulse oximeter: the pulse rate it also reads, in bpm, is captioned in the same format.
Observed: 78; bpm
